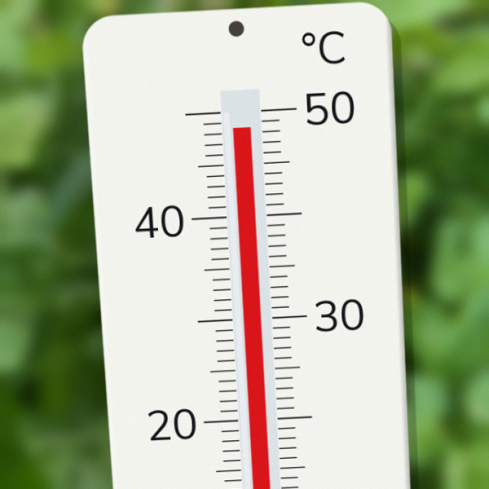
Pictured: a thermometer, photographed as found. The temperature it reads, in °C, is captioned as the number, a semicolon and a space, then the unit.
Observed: 48.5; °C
